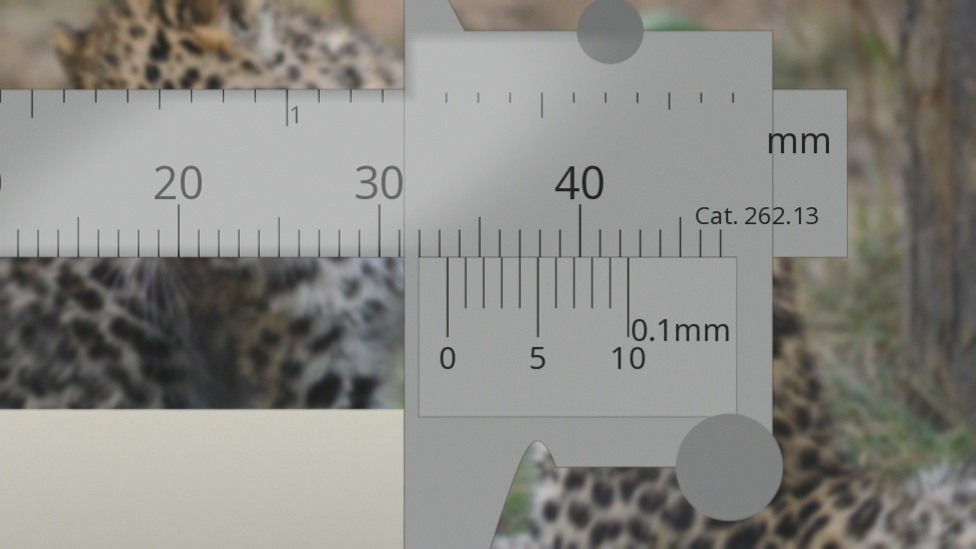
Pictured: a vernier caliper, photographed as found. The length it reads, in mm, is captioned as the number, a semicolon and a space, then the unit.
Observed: 33.4; mm
